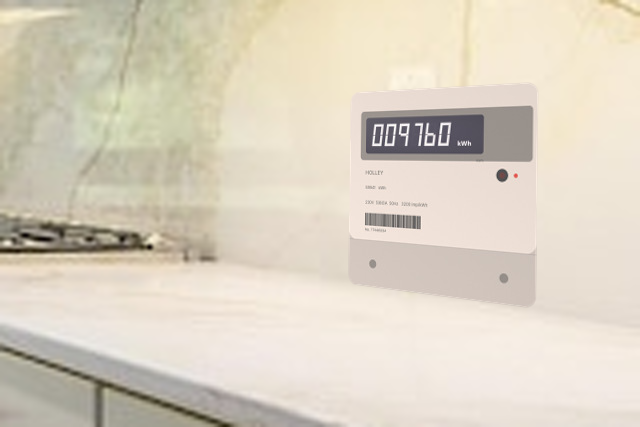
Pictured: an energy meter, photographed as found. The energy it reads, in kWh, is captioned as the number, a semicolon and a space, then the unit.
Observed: 9760; kWh
